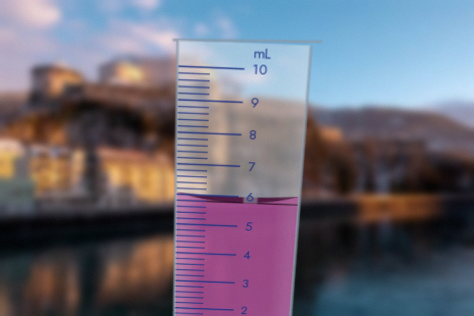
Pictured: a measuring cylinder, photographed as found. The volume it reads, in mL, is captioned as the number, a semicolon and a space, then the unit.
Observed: 5.8; mL
